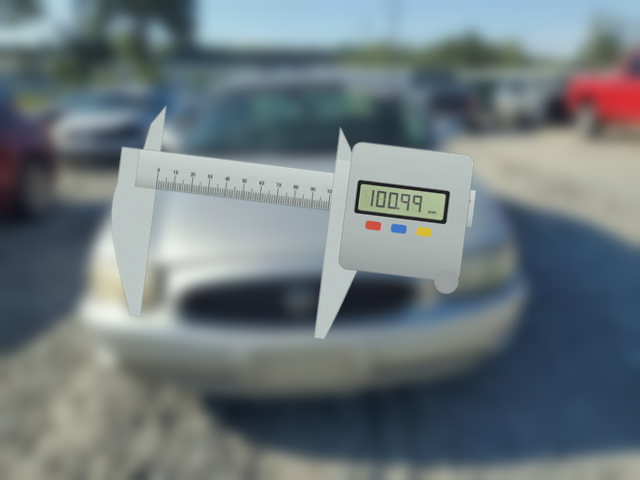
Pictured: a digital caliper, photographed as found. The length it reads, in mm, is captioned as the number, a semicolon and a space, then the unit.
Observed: 100.99; mm
